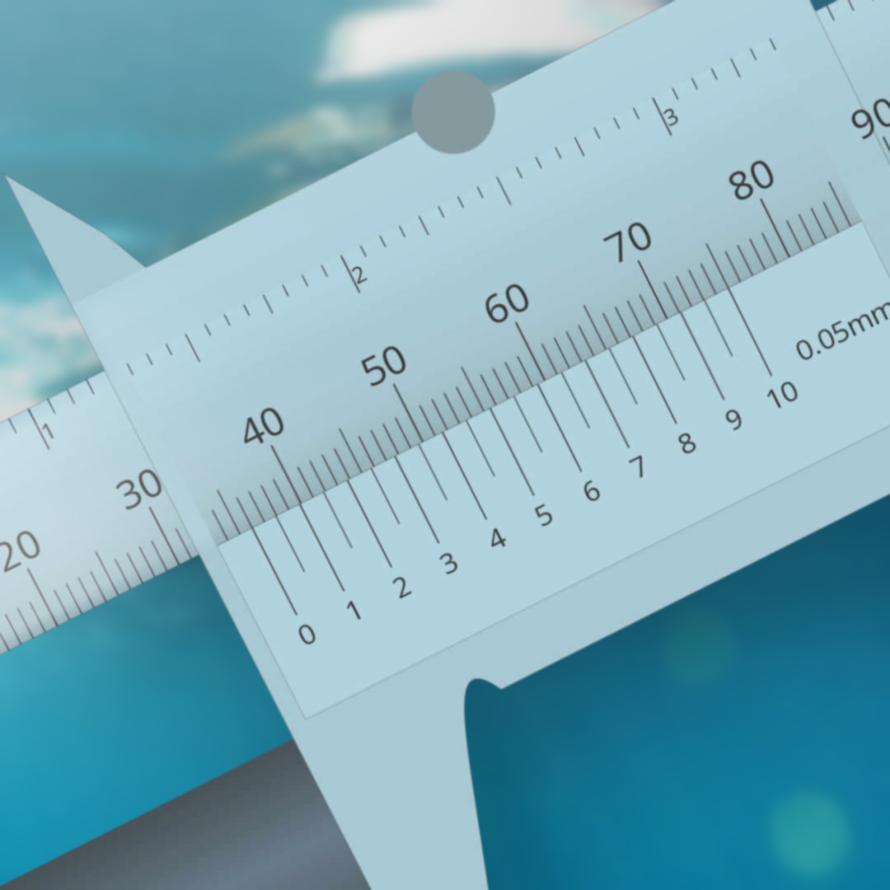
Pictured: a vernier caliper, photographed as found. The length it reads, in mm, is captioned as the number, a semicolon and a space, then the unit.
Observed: 36.0; mm
